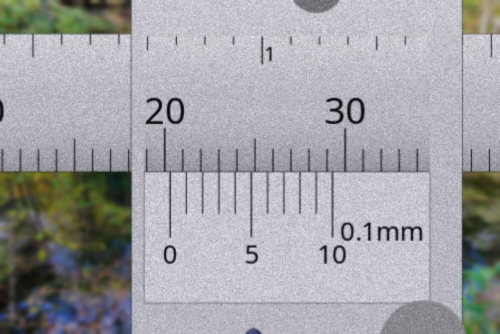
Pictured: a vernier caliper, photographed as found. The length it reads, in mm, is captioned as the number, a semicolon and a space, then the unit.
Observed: 20.3; mm
